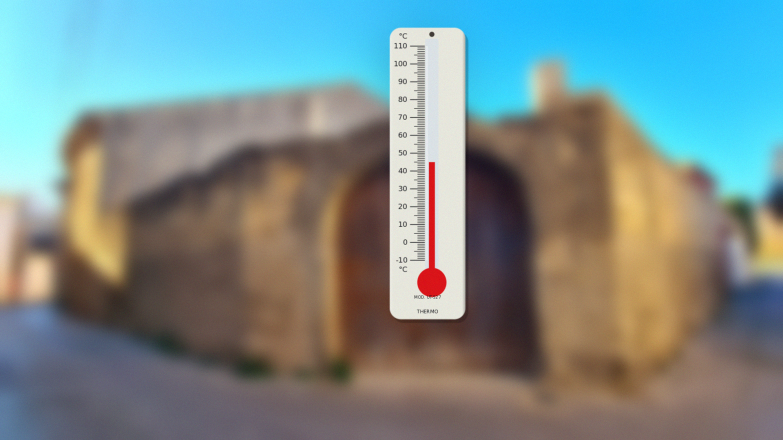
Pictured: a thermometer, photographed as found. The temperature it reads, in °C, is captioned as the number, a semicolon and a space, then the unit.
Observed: 45; °C
